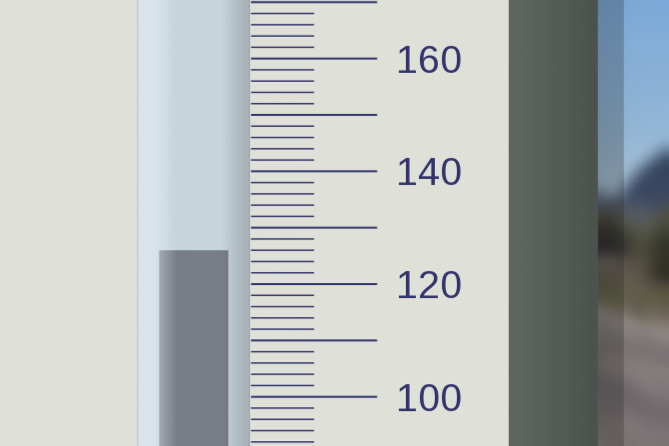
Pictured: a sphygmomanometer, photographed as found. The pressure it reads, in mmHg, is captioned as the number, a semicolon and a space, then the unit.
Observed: 126; mmHg
